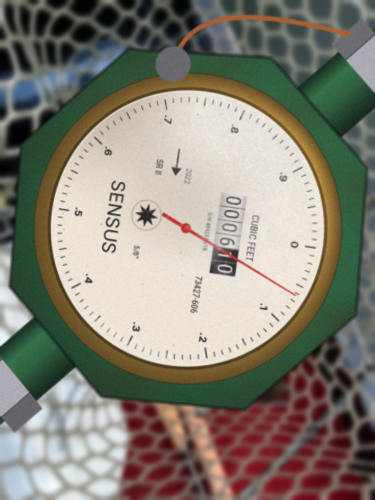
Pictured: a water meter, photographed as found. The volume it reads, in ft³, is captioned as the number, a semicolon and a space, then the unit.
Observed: 610.06; ft³
